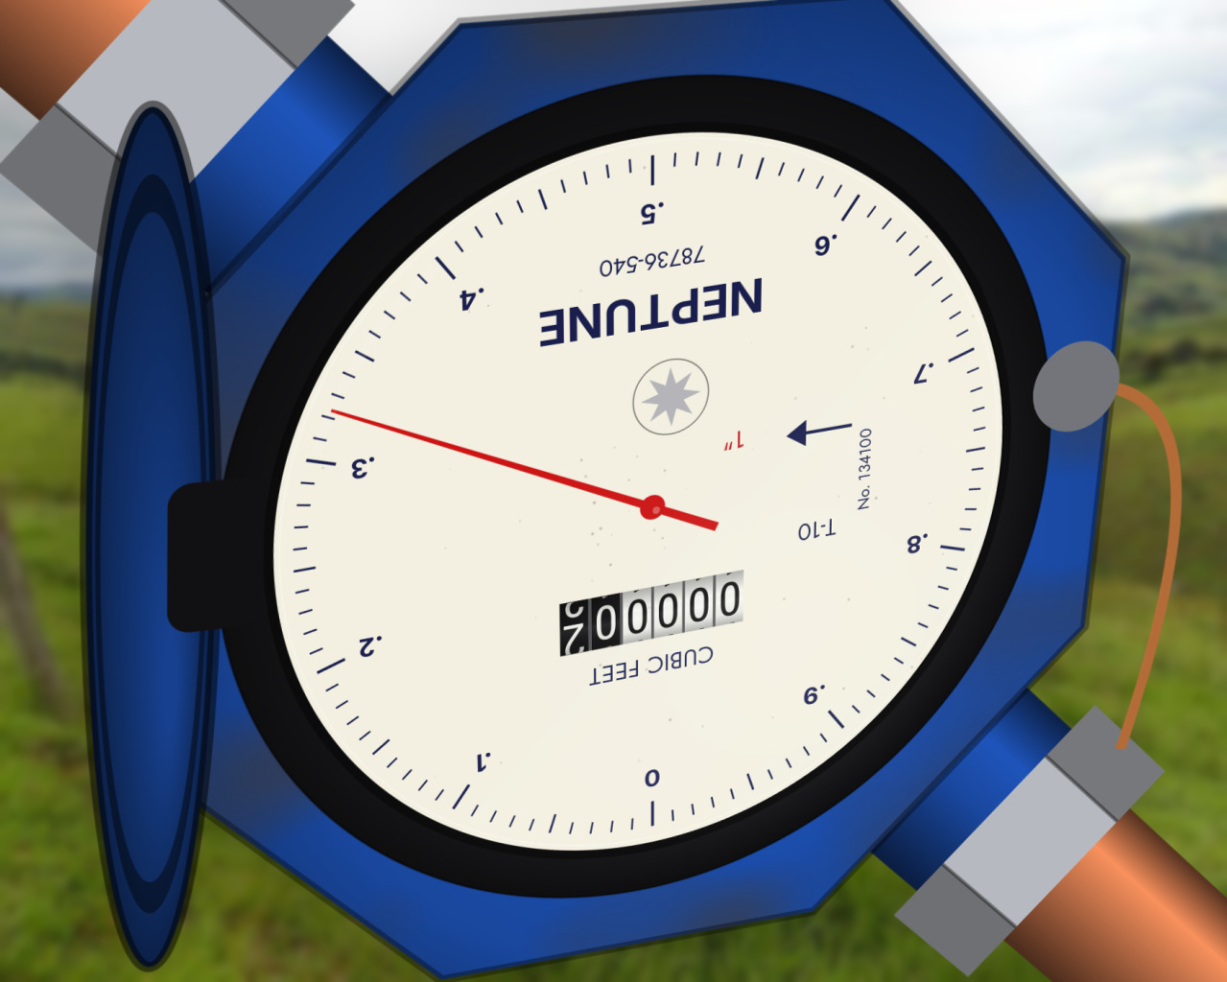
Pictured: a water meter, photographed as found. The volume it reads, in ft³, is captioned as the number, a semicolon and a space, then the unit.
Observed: 2.32; ft³
